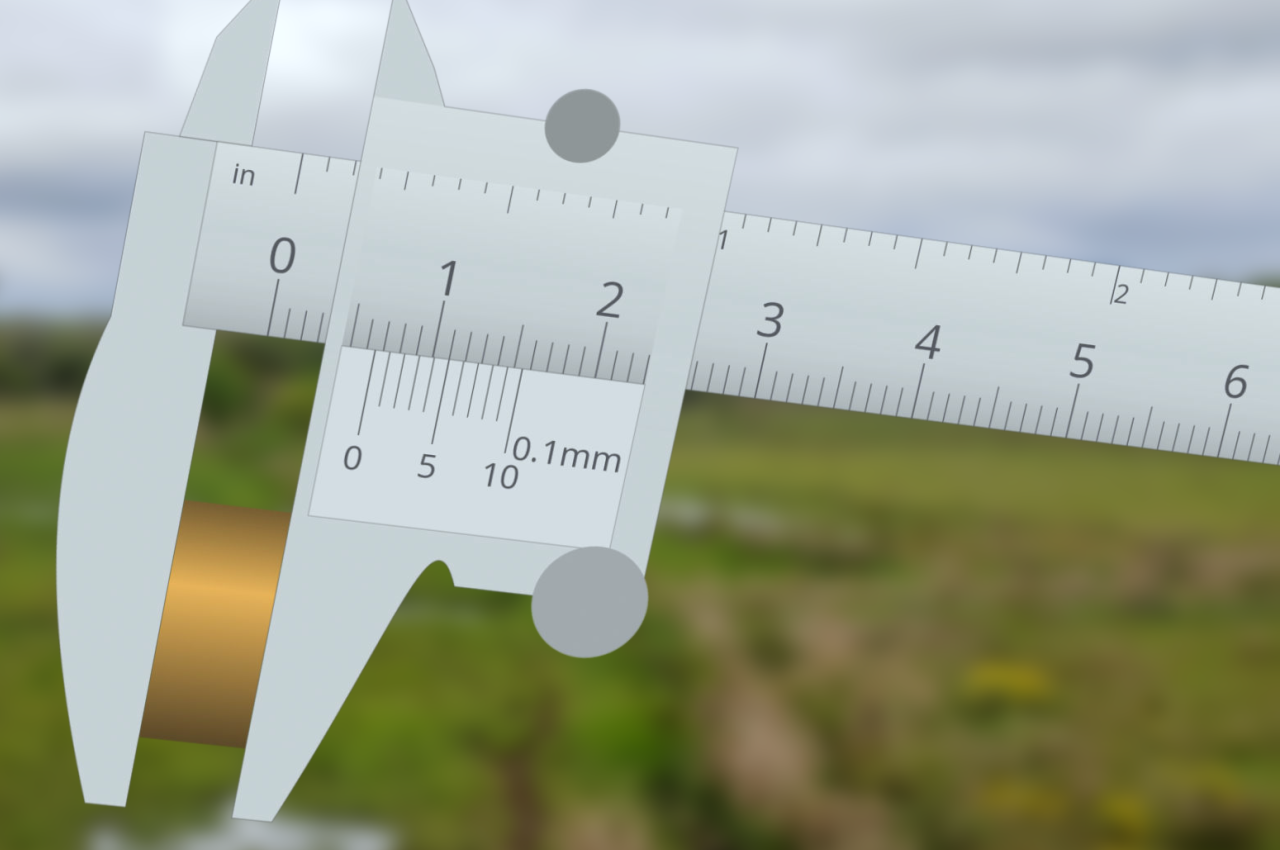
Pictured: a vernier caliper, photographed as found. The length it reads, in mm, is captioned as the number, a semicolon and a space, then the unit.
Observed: 6.5; mm
